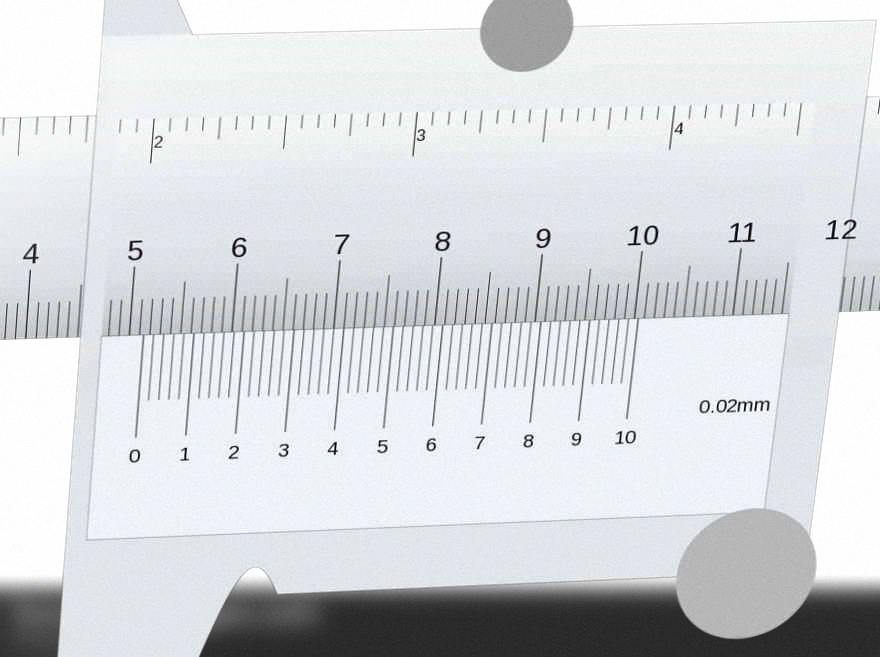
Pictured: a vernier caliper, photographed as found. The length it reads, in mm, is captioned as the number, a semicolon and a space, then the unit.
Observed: 51.4; mm
